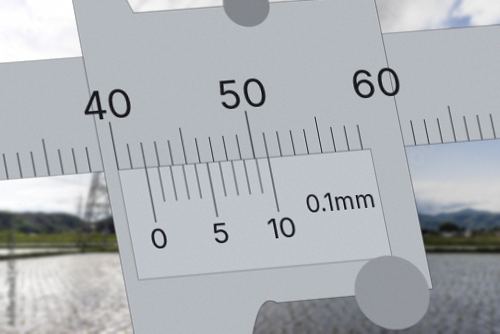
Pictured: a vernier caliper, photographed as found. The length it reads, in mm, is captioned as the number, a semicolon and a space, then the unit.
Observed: 42.0; mm
